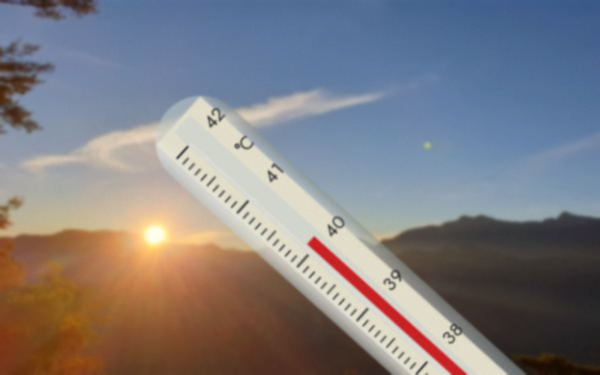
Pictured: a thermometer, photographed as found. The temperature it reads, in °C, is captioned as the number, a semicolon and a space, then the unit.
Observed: 40.1; °C
